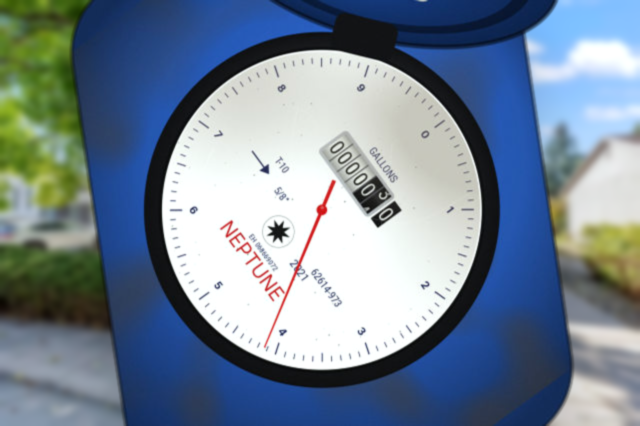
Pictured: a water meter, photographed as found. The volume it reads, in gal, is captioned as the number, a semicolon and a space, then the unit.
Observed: 34.1; gal
